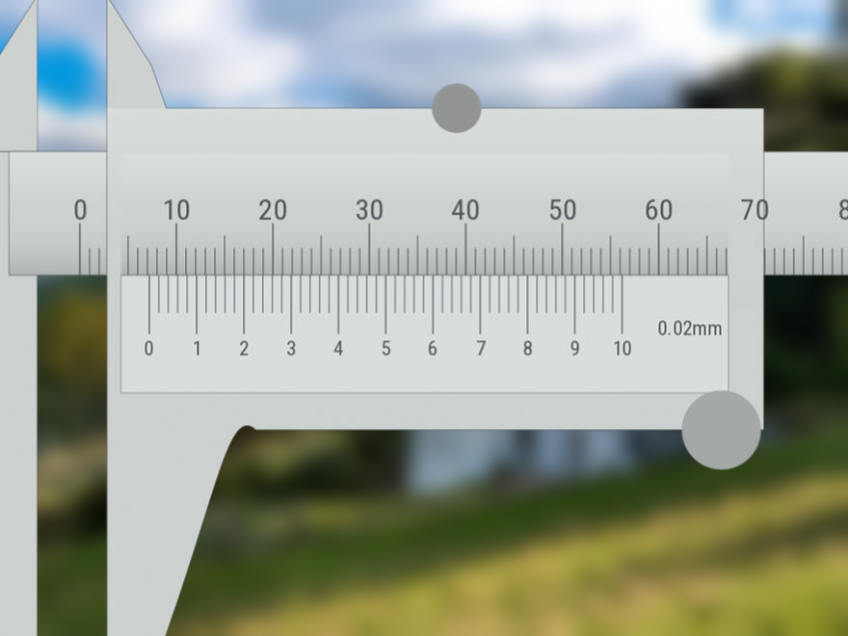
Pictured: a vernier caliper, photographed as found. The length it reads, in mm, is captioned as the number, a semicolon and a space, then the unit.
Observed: 7.2; mm
